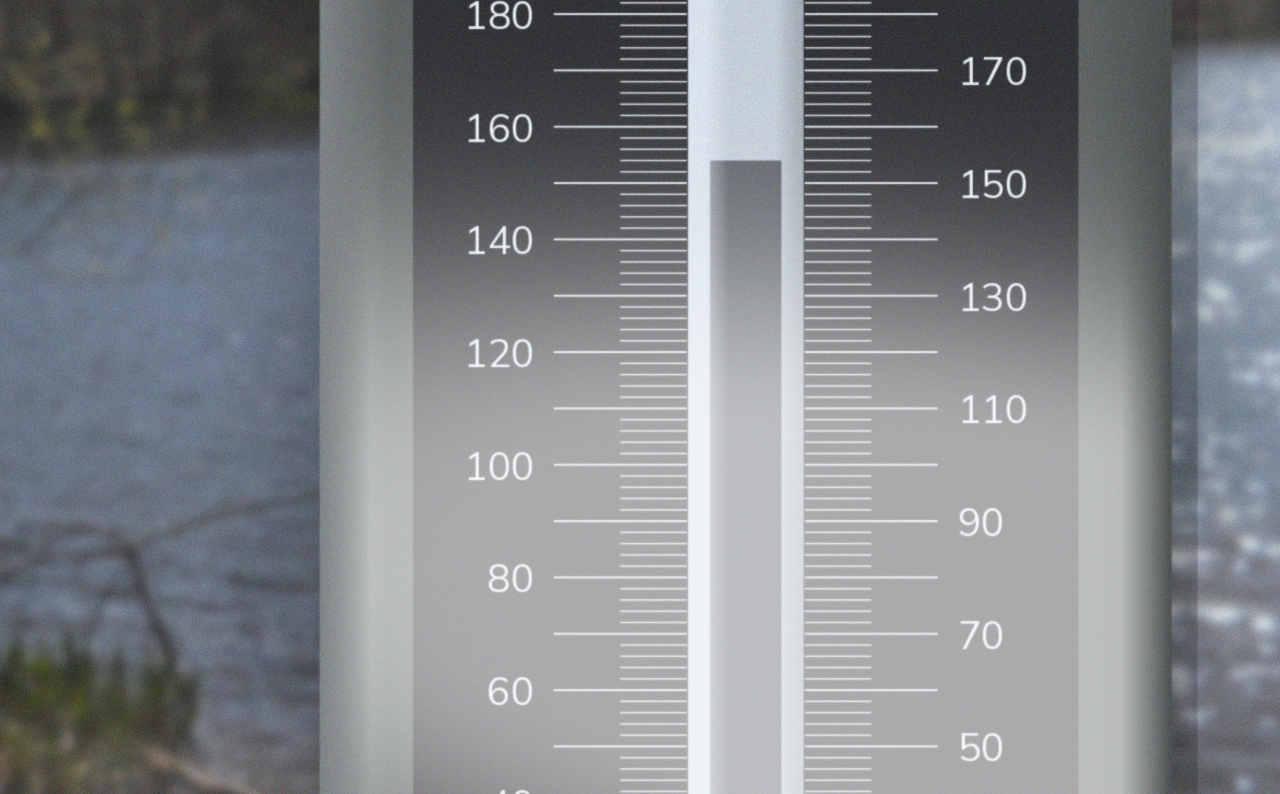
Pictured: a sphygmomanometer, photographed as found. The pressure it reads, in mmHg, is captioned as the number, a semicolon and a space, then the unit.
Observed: 154; mmHg
